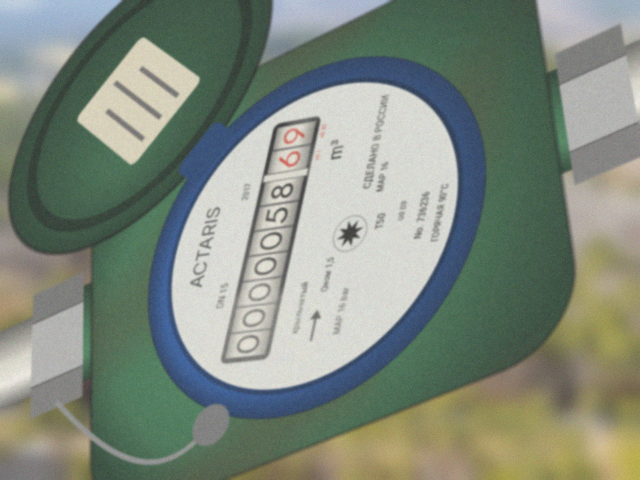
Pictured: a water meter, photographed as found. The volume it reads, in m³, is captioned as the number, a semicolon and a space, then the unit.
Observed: 58.69; m³
